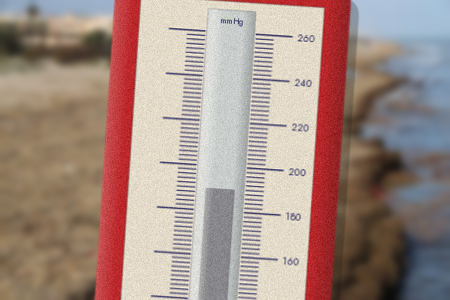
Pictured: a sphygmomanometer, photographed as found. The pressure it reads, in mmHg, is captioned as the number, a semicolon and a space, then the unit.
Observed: 190; mmHg
